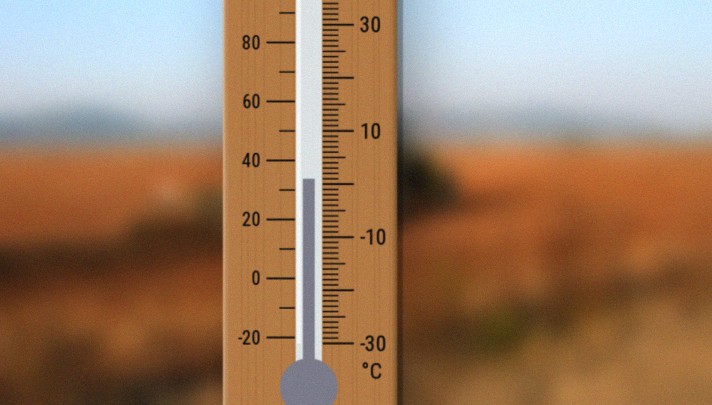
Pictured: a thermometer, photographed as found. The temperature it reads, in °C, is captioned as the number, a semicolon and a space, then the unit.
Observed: 1; °C
